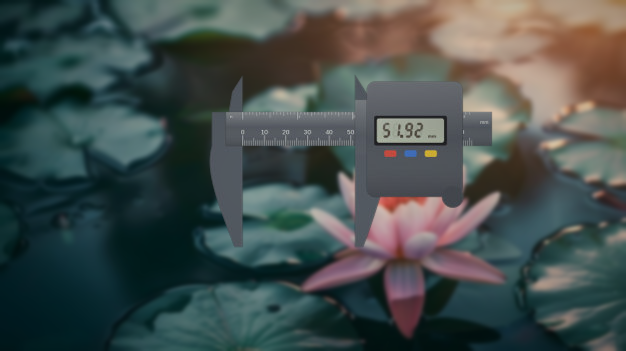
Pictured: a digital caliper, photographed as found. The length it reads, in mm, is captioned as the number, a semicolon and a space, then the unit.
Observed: 51.92; mm
